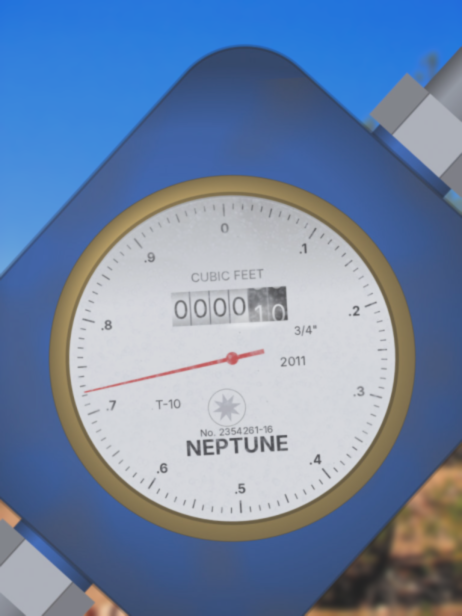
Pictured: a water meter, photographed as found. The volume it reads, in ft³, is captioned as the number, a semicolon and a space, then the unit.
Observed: 9.72; ft³
